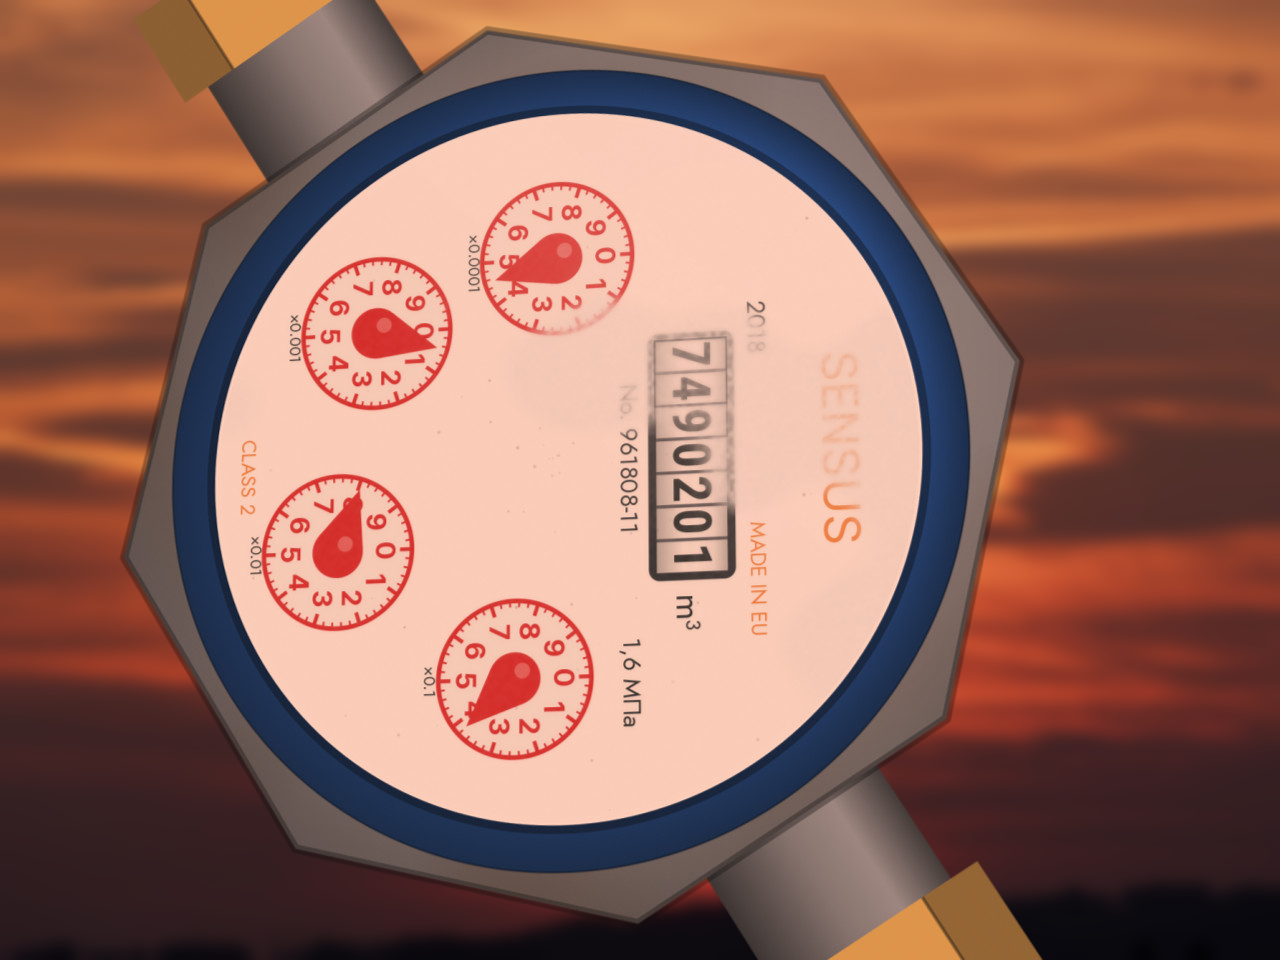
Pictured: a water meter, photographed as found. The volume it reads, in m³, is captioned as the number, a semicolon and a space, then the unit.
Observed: 7490201.3804; m³
